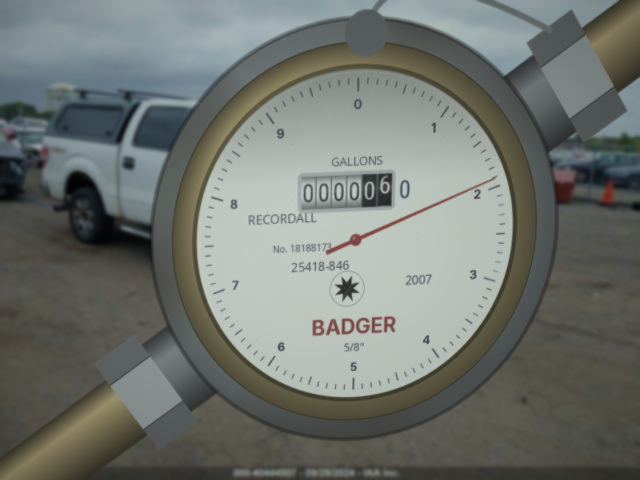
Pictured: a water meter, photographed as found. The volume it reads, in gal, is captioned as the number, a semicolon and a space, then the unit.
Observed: 61.9; gal
